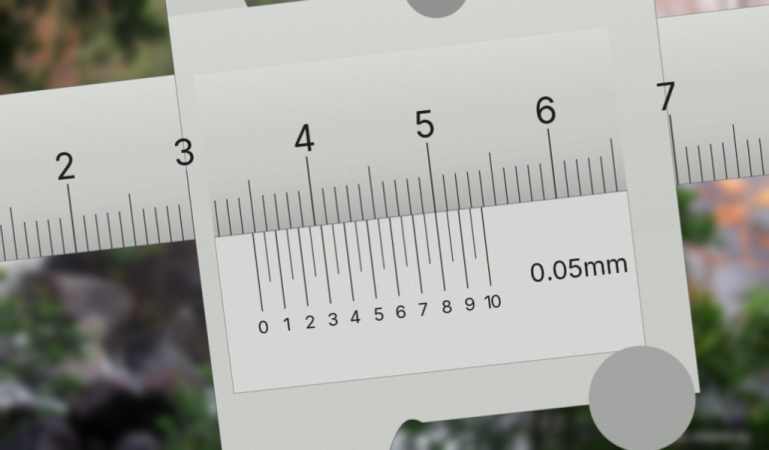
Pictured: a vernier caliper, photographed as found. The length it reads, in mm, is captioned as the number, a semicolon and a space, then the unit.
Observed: 34.8; mm
